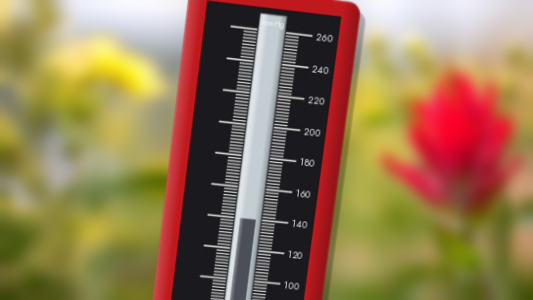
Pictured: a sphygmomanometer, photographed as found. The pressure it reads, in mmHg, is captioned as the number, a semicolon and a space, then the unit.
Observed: 140; mmHg
